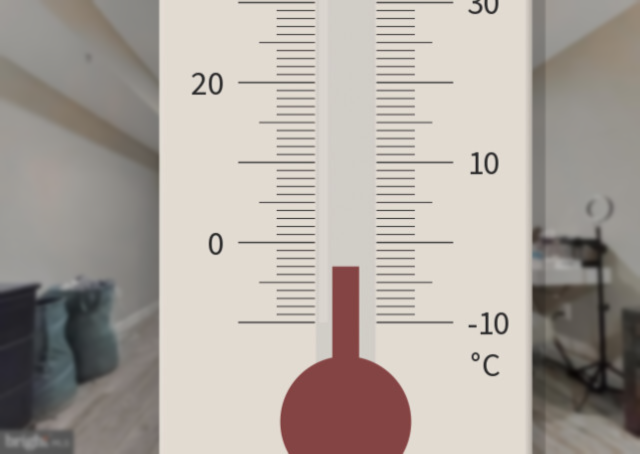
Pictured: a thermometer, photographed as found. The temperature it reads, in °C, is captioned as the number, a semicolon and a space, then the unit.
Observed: -3; °C
